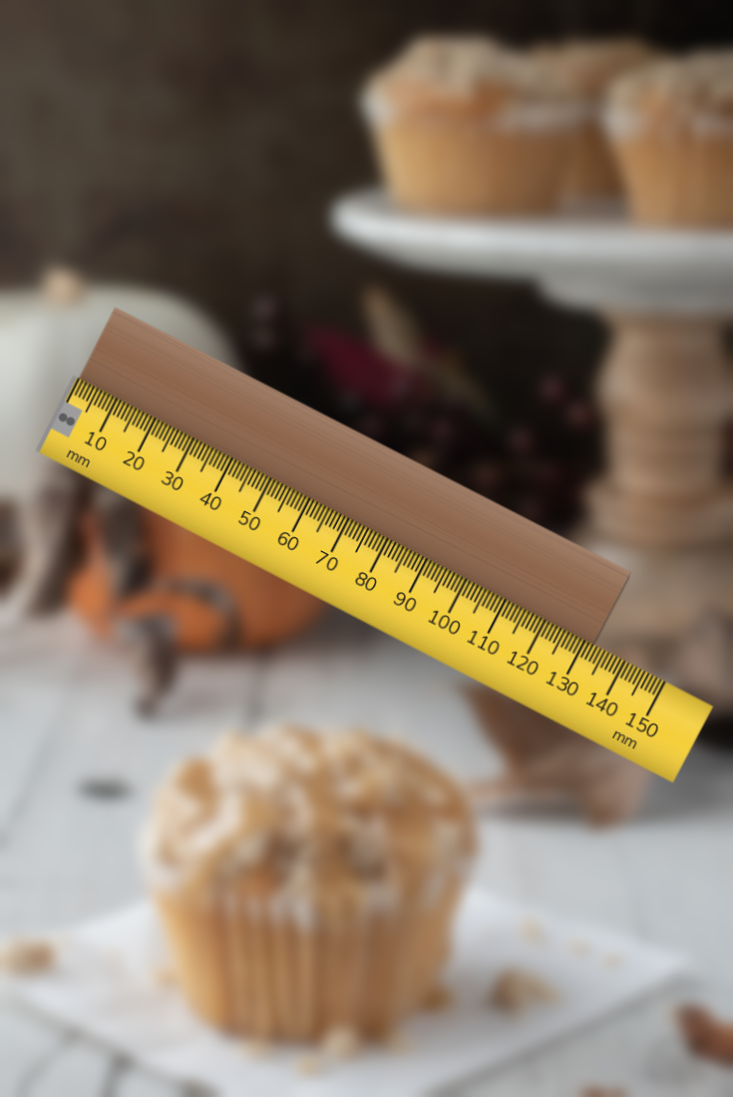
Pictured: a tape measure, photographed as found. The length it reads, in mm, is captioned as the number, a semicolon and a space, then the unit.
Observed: 132; mm
